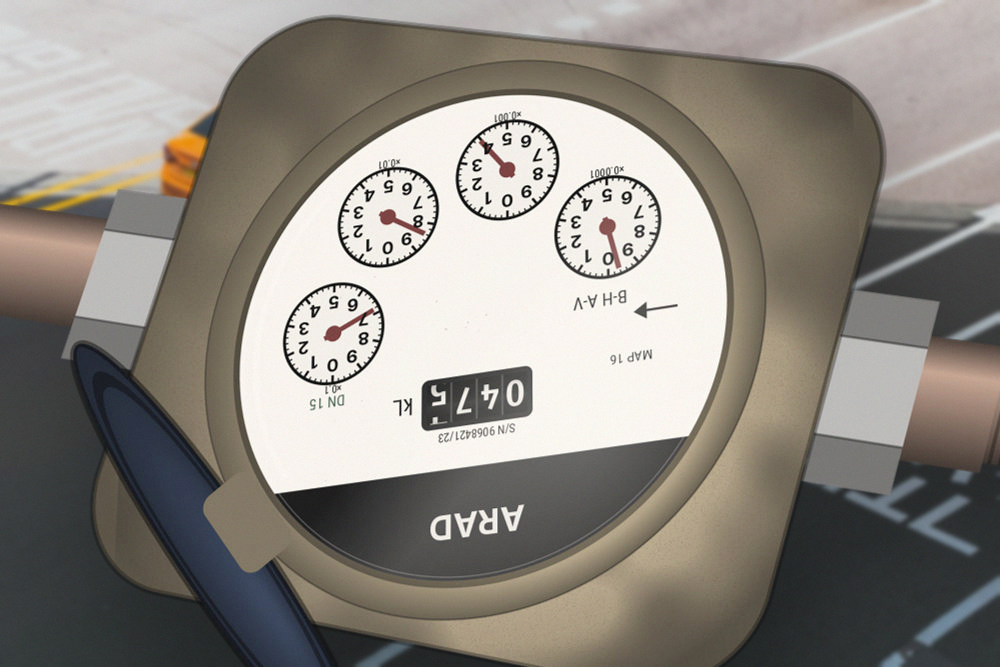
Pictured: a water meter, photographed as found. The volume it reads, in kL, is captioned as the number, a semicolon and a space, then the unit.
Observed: 474.6839; kL
